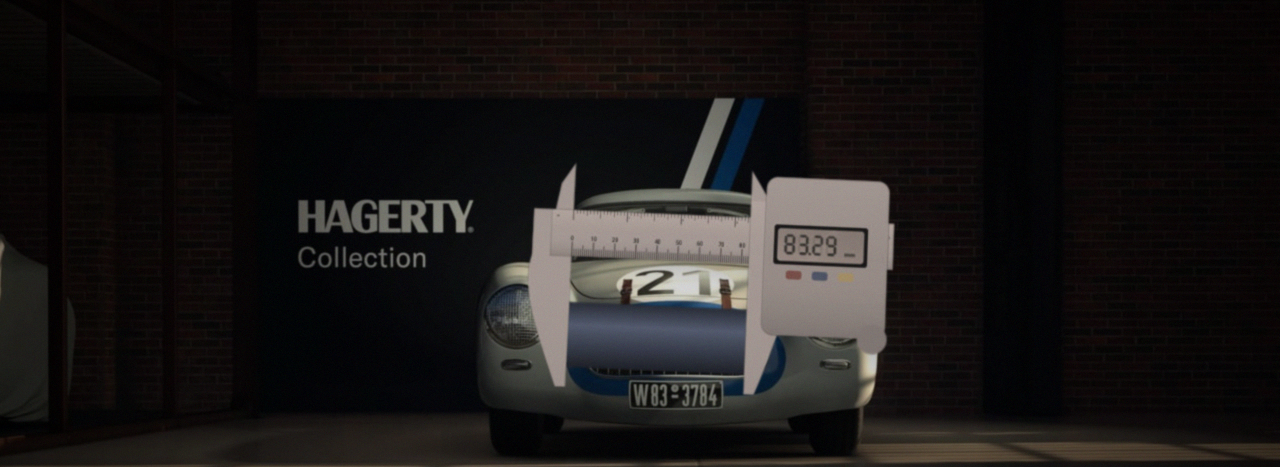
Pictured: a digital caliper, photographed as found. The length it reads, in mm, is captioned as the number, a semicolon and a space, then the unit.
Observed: 83.29; mm
